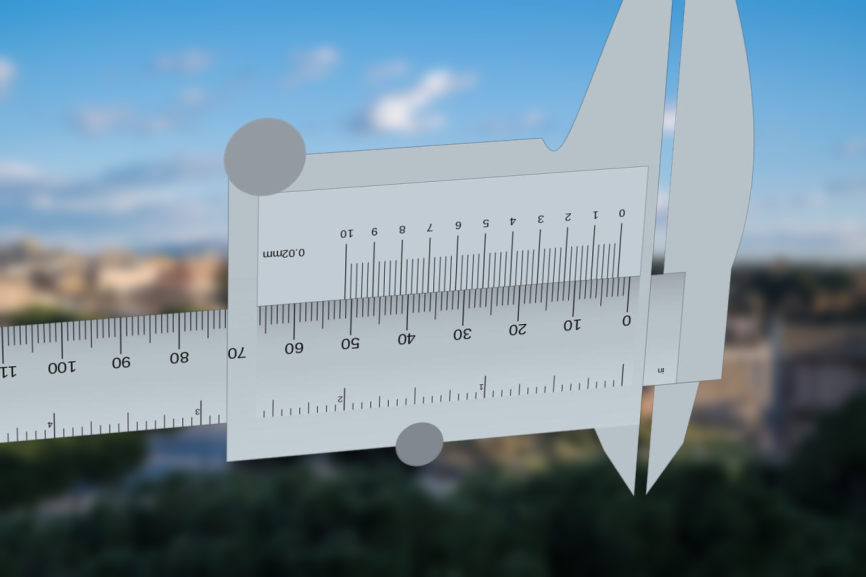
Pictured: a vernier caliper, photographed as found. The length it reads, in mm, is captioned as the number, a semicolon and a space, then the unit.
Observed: 2.2; mm
